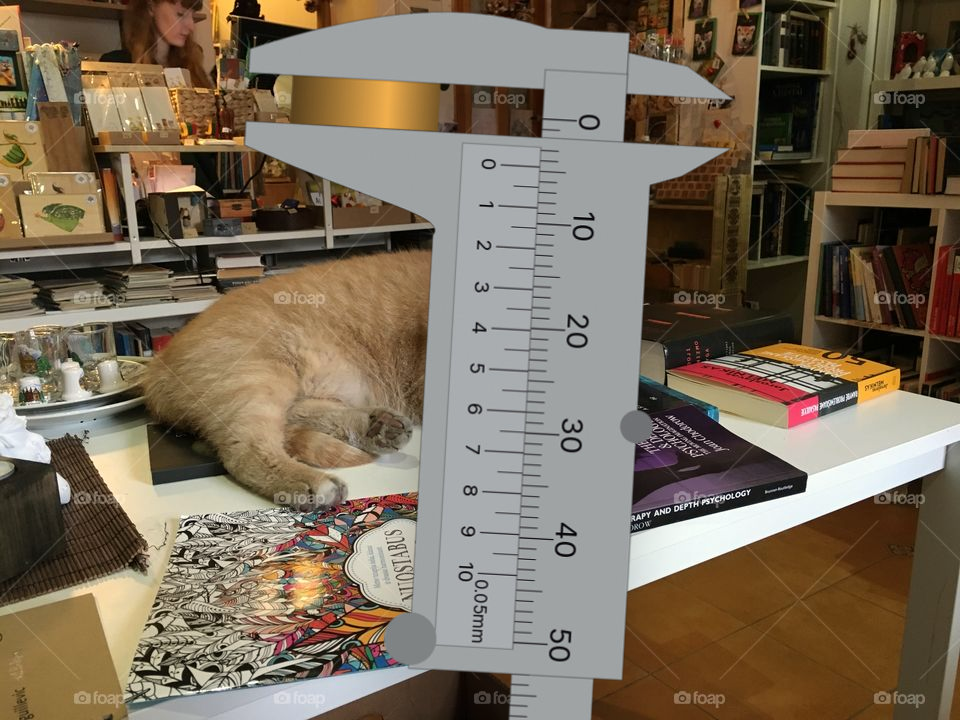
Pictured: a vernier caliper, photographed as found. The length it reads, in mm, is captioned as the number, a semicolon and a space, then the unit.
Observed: 4.6; mm
